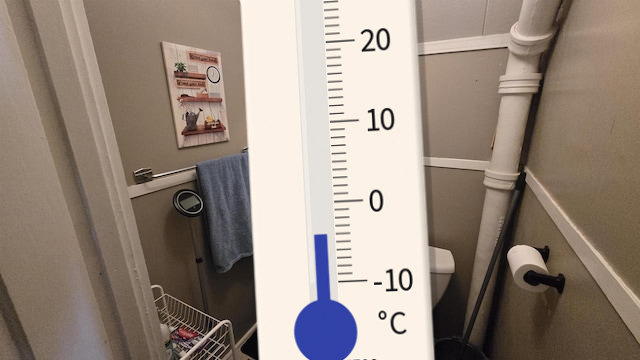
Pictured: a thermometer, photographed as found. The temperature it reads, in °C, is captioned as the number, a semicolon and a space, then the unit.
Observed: -4; °C
